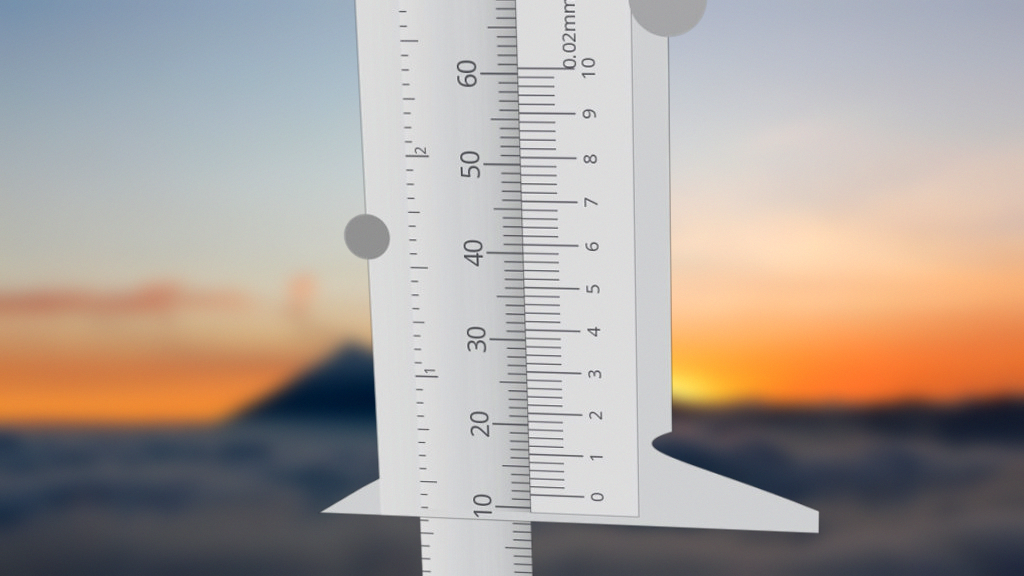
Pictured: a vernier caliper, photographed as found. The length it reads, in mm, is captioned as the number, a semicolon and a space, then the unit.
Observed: 11.6; mm
